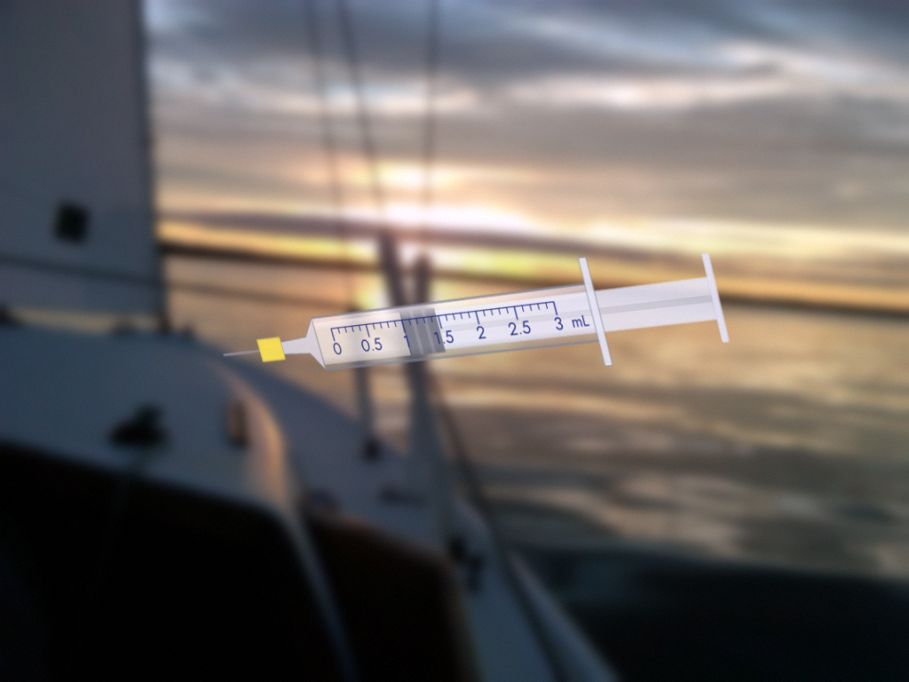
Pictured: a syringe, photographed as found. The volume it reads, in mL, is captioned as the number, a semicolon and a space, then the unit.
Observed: 1; mL
